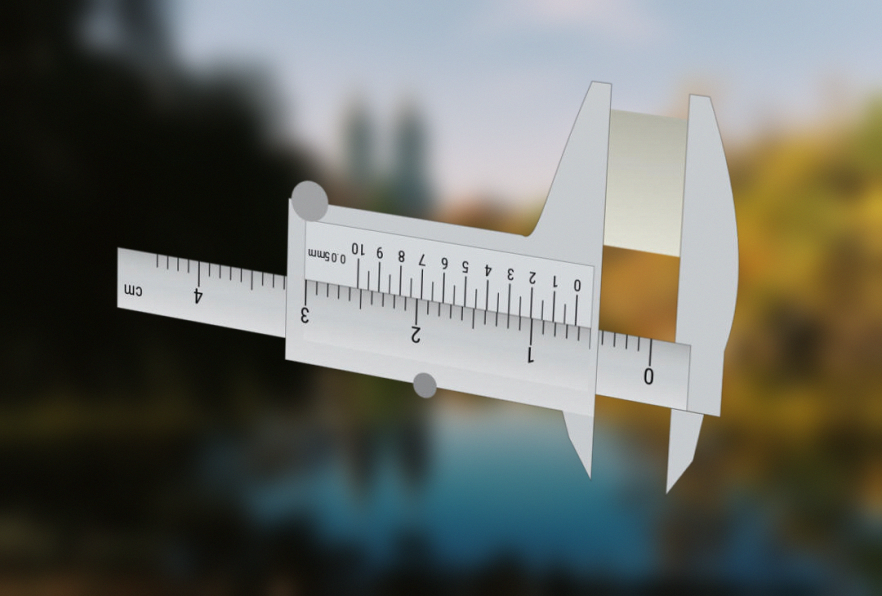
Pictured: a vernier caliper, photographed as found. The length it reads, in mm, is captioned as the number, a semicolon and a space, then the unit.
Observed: 6.3; mm
